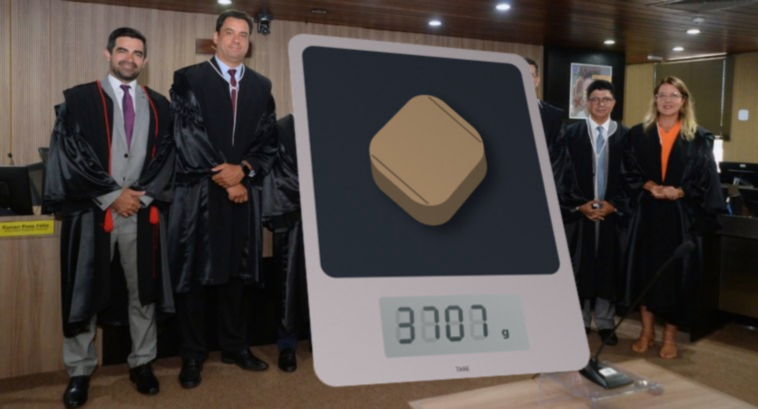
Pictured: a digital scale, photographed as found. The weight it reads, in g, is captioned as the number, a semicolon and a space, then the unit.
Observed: 3707; g
